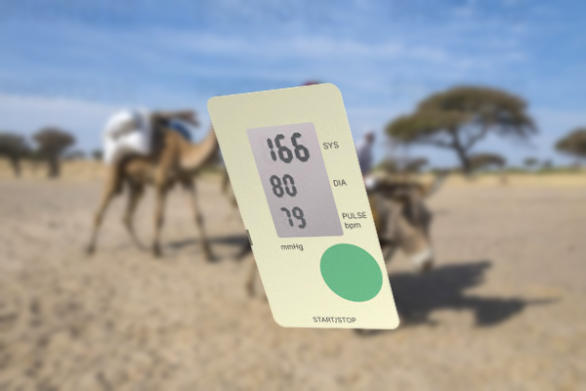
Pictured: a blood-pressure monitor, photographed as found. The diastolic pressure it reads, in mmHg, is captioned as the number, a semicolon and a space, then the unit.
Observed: 80; mmHg
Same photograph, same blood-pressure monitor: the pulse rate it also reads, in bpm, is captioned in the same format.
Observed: 79; bpm
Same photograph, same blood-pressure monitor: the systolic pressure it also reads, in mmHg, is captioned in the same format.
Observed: 166; mmHg
